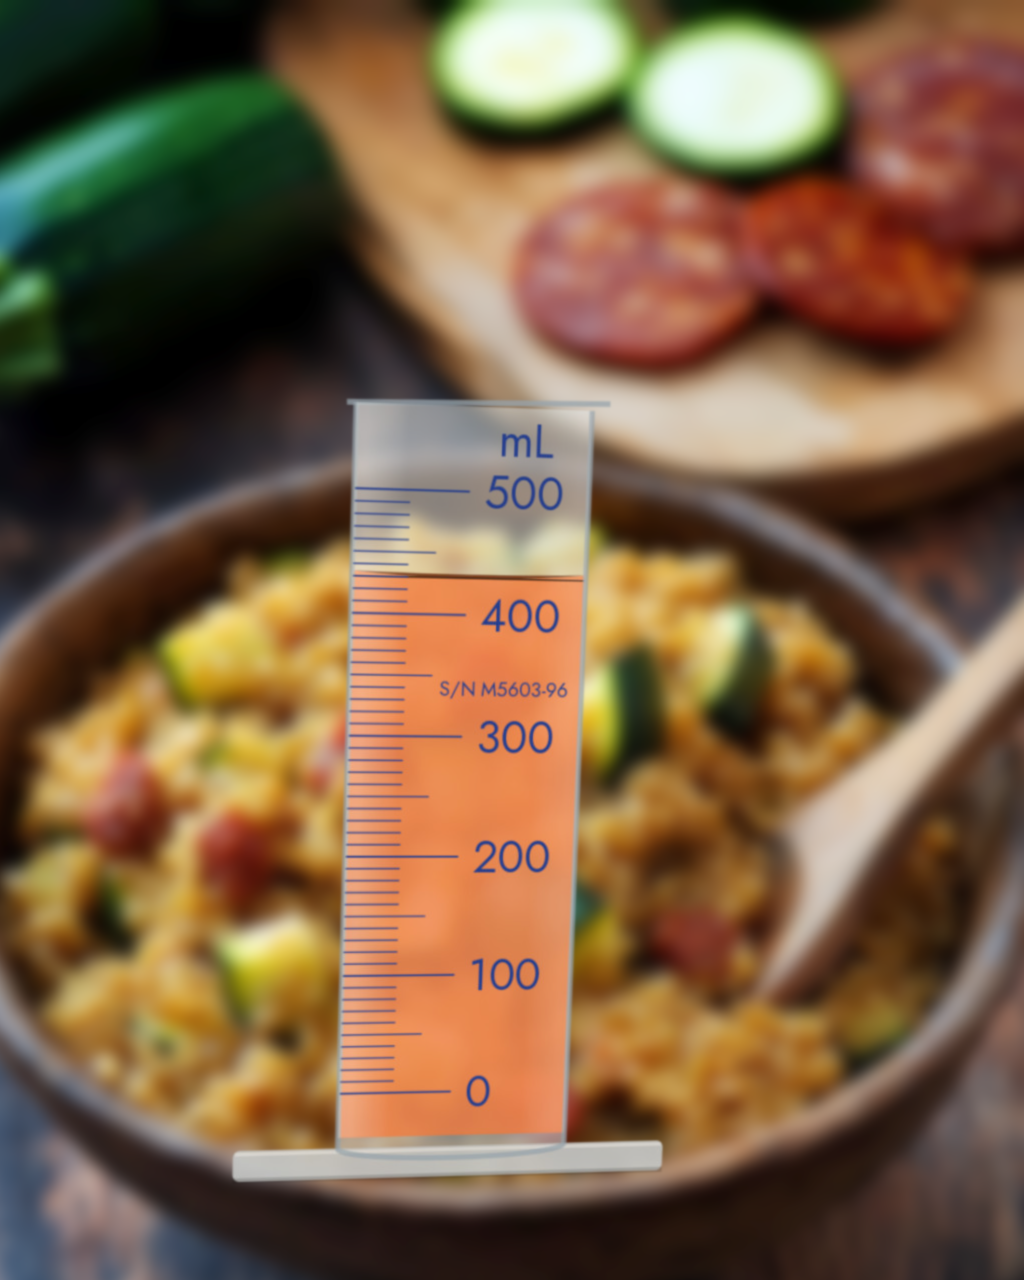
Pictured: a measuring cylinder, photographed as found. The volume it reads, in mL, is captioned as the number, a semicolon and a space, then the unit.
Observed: 430; mL
